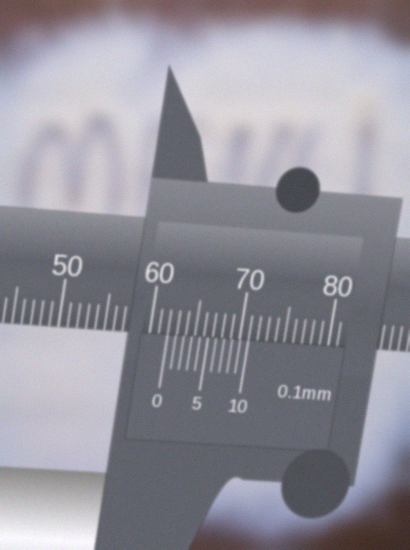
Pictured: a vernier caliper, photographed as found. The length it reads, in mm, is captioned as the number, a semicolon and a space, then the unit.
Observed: 62.0; mm
